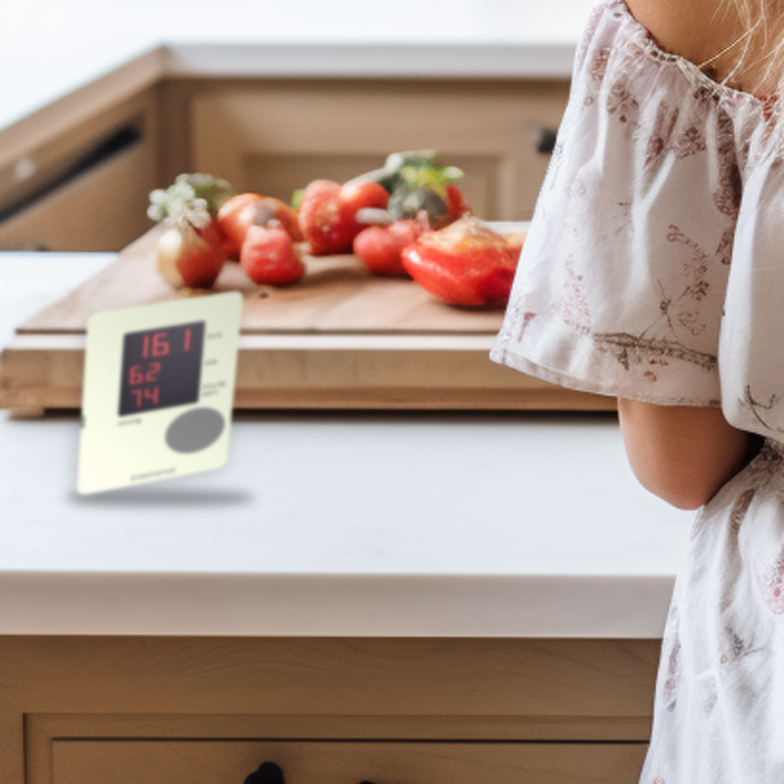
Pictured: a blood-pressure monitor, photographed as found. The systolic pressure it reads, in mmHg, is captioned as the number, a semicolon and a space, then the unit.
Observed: 161; mmHg
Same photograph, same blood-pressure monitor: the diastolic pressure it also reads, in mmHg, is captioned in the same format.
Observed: 62; mmHg
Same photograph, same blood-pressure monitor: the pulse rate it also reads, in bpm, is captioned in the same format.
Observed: 74; bpm
